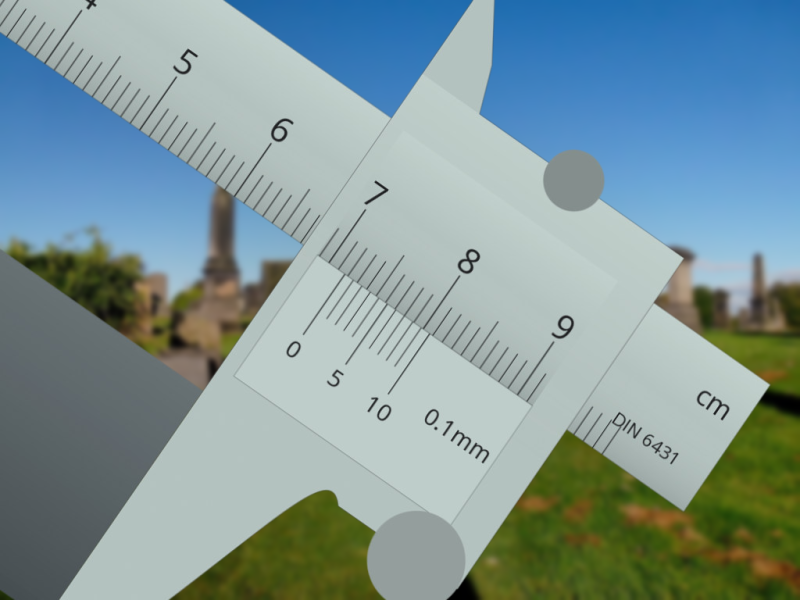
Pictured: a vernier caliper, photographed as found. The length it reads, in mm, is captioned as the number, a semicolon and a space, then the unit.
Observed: 71.7; mm
